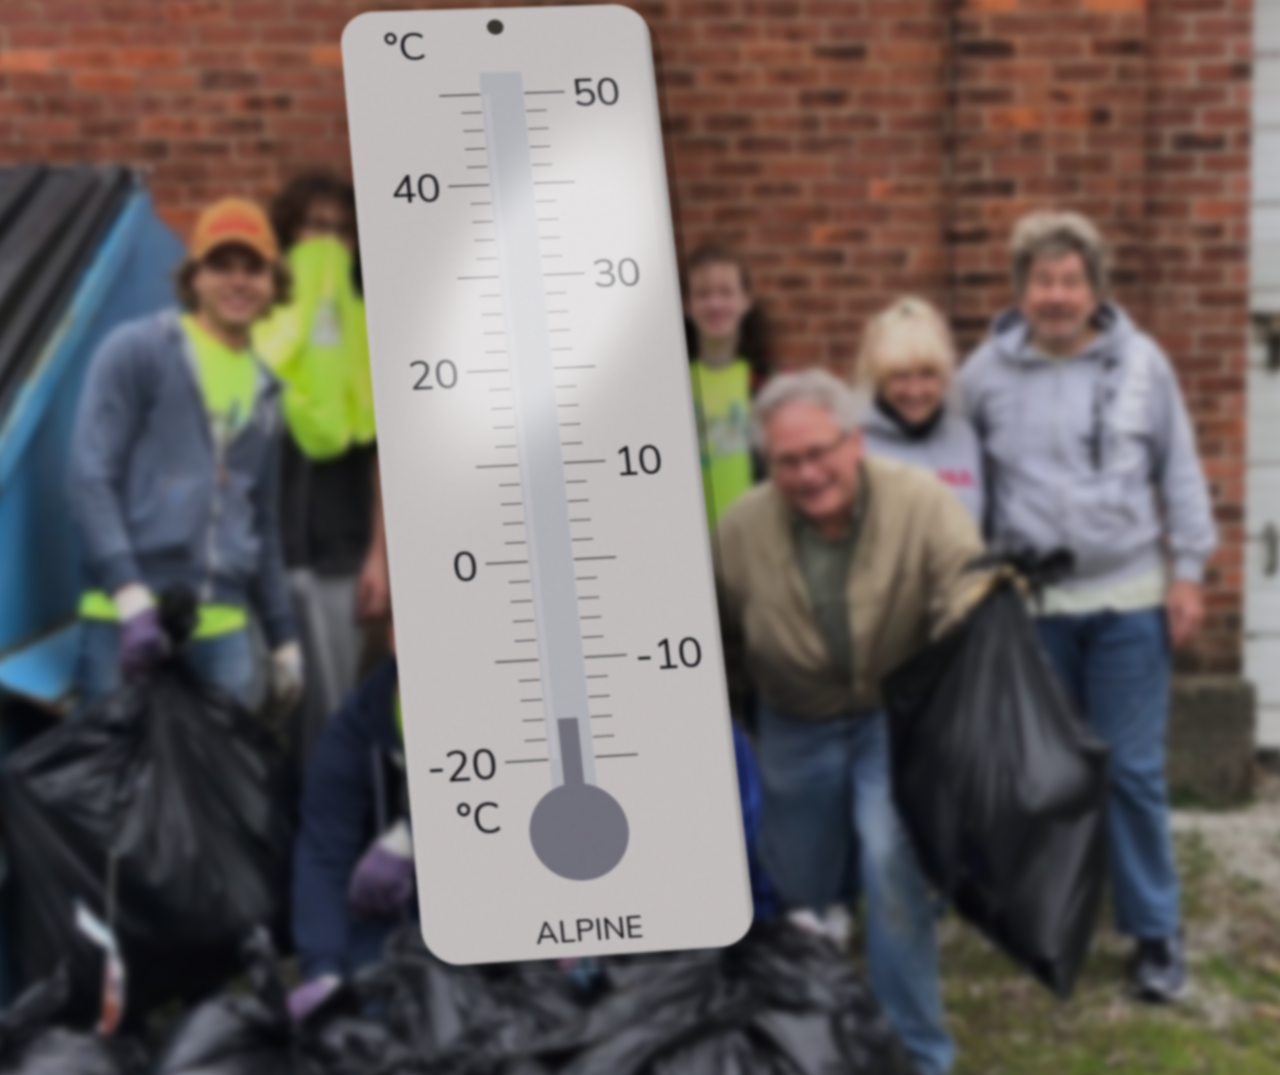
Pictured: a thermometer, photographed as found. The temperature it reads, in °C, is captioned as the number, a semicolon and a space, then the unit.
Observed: -16; °C
